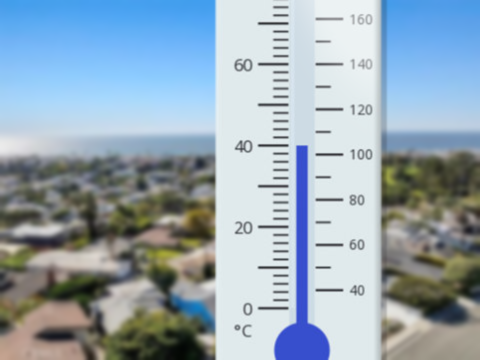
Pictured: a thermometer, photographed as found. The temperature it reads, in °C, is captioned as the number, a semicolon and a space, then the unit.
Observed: 40; °C
